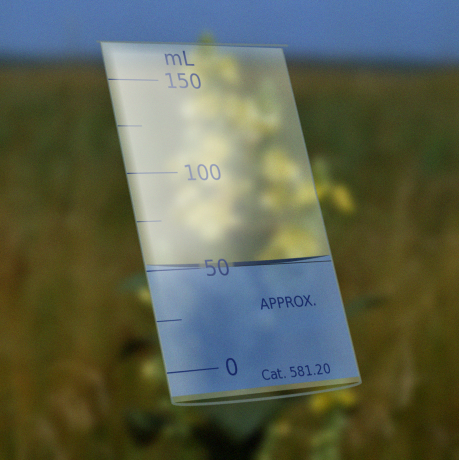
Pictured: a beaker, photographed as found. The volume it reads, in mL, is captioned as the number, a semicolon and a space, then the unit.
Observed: 50; mL
